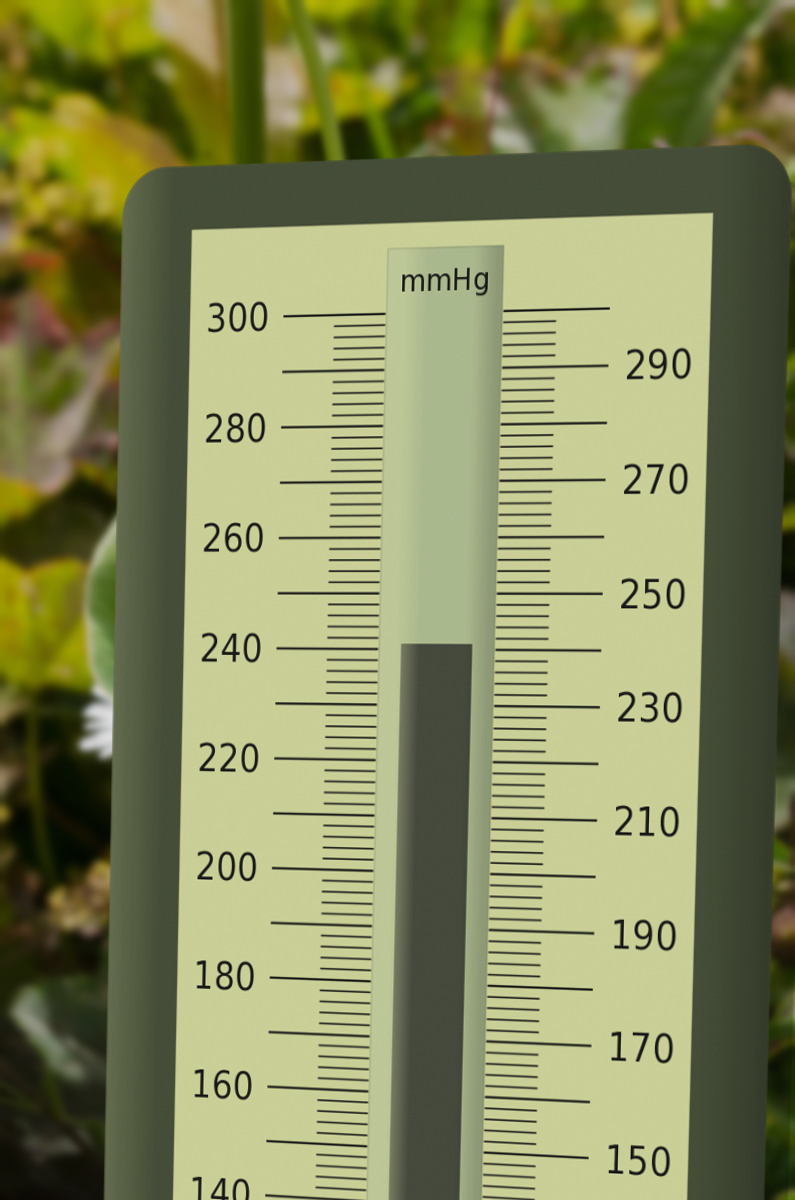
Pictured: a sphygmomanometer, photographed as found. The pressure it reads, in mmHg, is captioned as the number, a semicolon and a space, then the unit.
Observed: 241; mmHg
